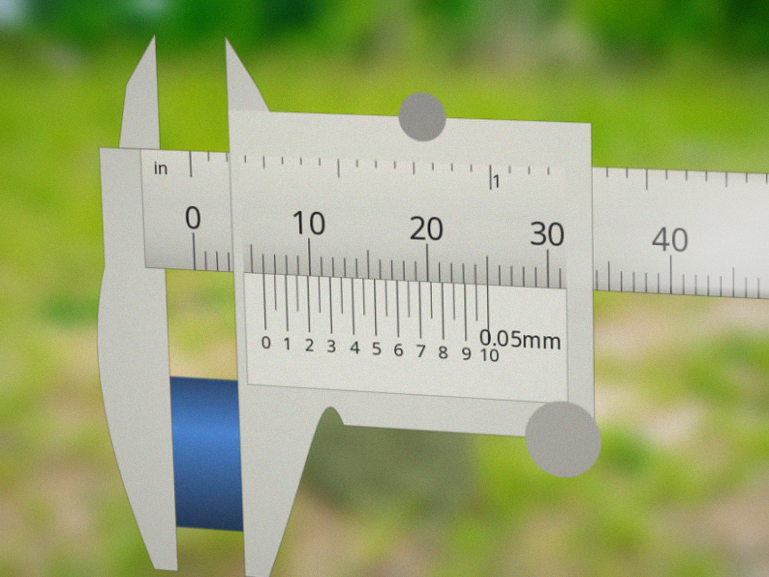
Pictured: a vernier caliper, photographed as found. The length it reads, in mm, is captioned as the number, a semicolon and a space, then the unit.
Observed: 6.0; mm
